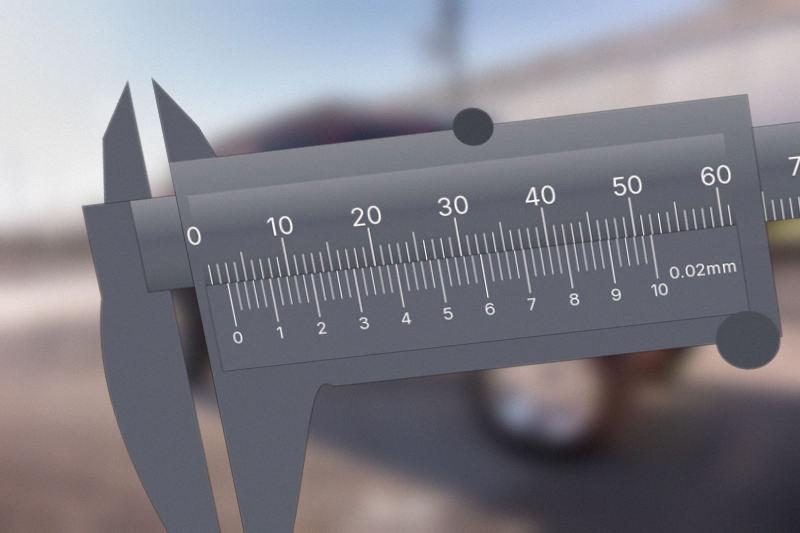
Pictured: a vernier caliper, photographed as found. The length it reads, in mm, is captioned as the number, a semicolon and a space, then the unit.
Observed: 2.8; mm
